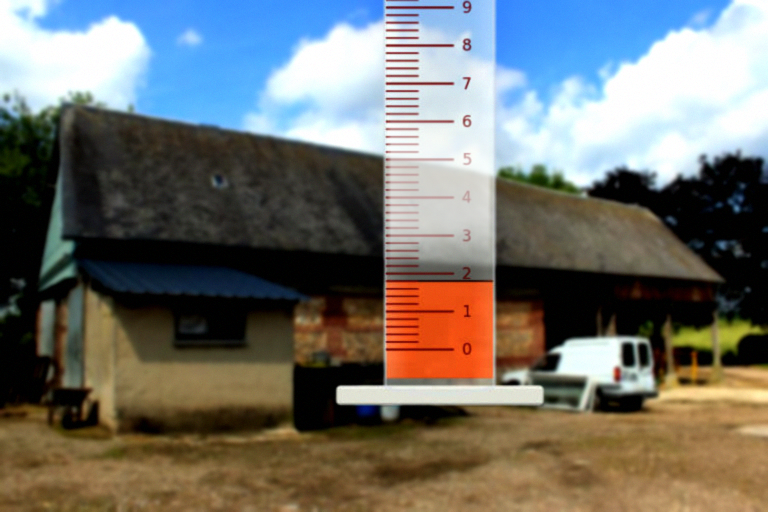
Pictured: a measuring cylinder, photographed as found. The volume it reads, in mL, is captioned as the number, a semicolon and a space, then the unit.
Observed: 1.8; mL
